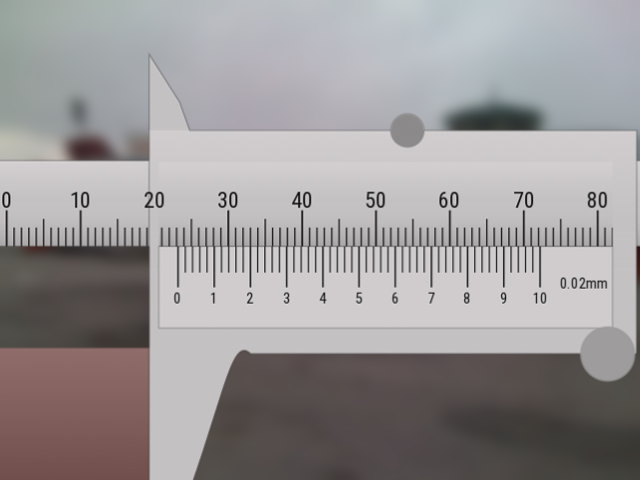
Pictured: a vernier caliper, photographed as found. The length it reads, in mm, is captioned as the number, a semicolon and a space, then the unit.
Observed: 23.2; mm
